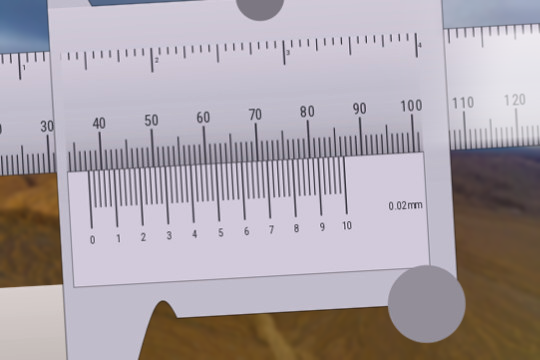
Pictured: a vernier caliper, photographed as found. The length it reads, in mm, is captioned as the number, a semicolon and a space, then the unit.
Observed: 37.5; mm
